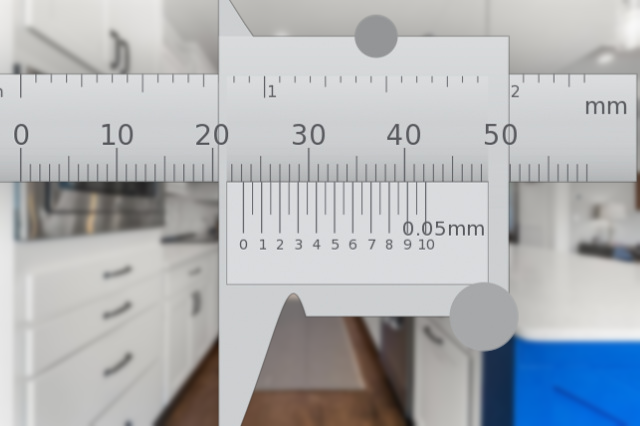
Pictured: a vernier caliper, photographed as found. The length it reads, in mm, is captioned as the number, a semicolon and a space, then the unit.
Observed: 23.2; mm
